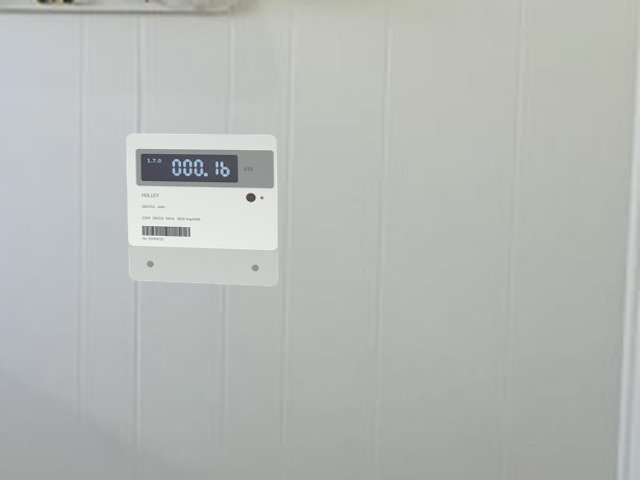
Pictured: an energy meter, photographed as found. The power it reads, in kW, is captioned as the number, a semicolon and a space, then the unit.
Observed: 0.16; kW
